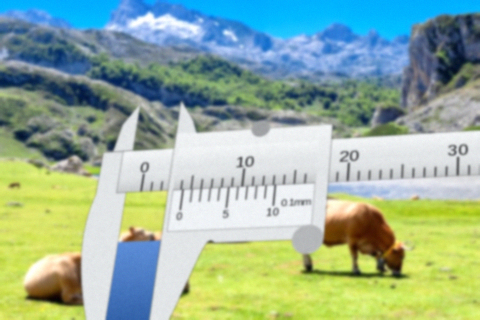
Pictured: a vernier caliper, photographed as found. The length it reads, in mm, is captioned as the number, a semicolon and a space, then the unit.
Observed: 4.2; mm
